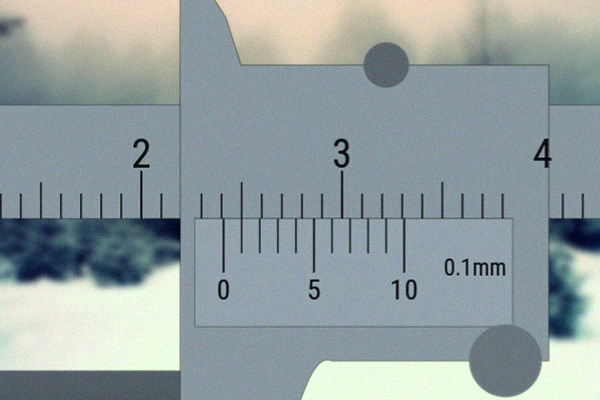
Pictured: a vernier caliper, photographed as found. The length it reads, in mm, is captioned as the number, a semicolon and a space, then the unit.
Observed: 24.1; mm
